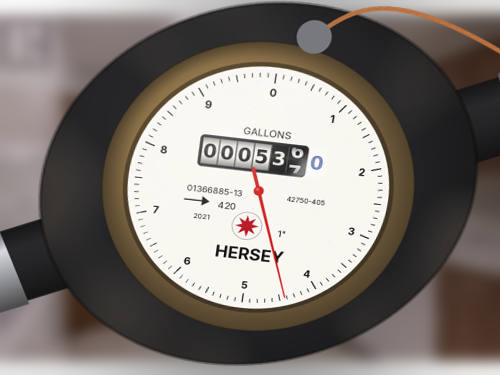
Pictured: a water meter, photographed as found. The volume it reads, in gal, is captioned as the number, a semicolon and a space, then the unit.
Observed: 5364.4; gal
